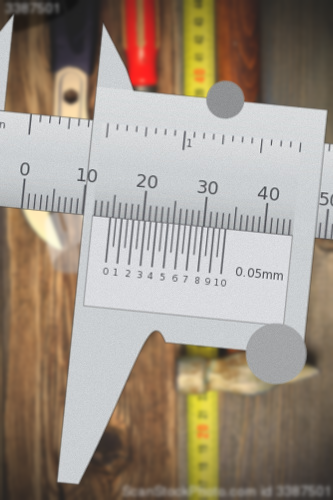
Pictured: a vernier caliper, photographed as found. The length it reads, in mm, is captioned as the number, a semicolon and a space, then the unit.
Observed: 14.6; mm
